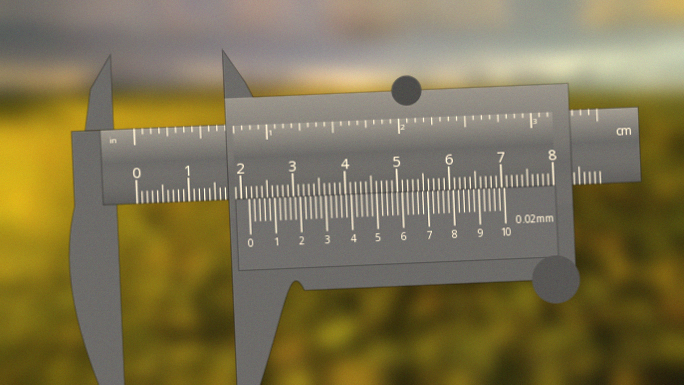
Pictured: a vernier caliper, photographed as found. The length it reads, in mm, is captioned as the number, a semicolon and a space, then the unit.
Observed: 21.5; mm
